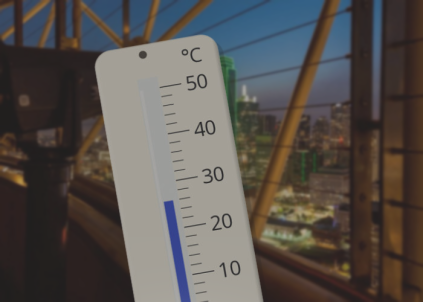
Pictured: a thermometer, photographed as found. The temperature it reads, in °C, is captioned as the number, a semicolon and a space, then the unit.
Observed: 26; °C
